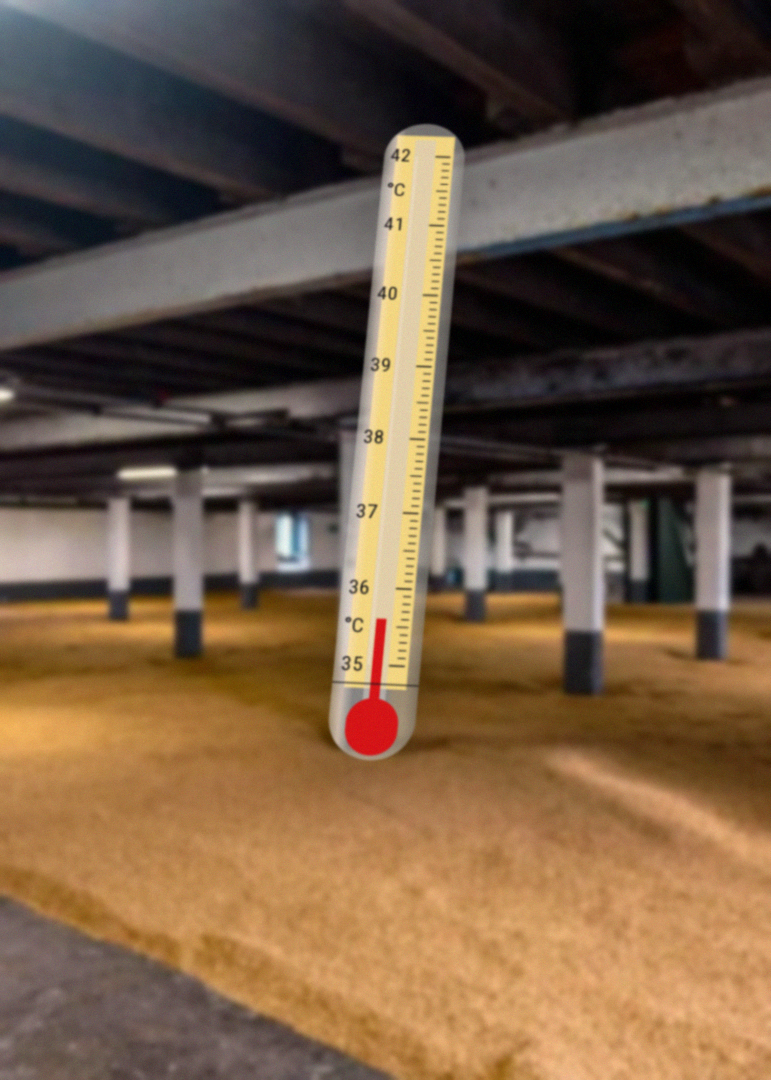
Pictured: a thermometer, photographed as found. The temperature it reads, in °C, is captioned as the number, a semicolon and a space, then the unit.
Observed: 35.6; °C
